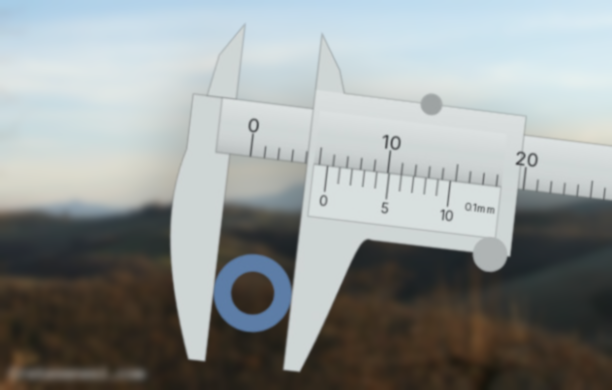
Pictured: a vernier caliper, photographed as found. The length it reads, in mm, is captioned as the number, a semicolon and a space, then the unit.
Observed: 5.6; mm
